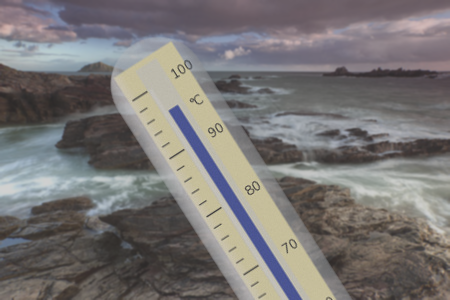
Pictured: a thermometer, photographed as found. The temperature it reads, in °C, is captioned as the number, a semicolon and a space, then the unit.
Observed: 96; °C
